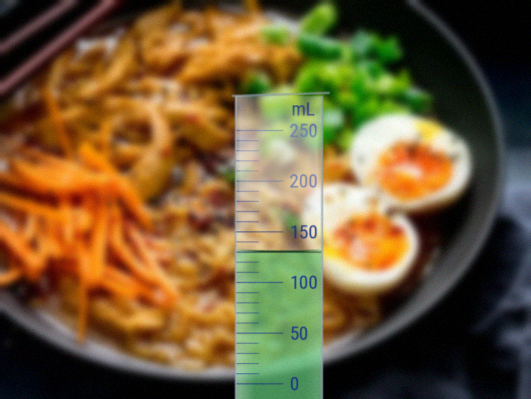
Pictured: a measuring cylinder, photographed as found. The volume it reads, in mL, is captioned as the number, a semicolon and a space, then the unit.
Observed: 130; mL
